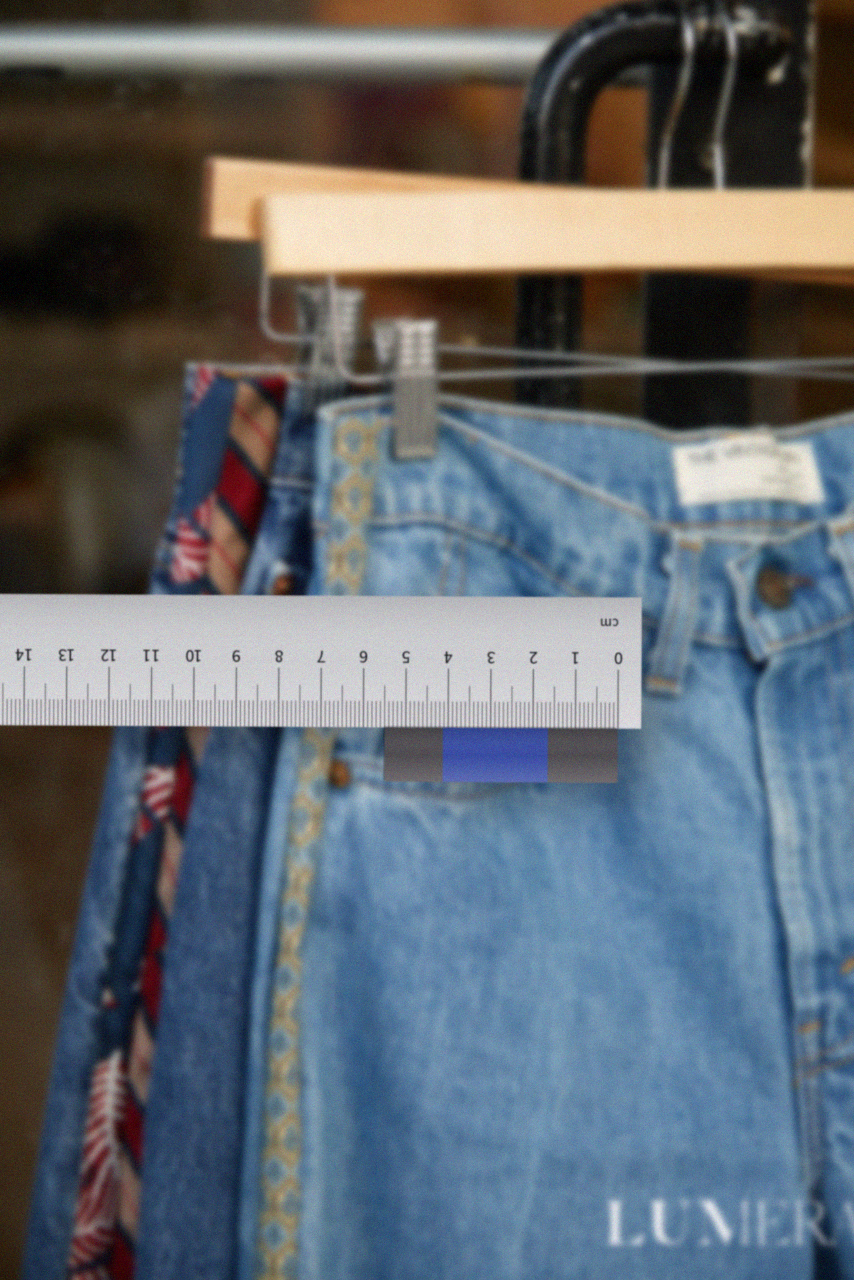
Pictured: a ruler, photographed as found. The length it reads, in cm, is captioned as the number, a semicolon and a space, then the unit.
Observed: 5.5; cm
